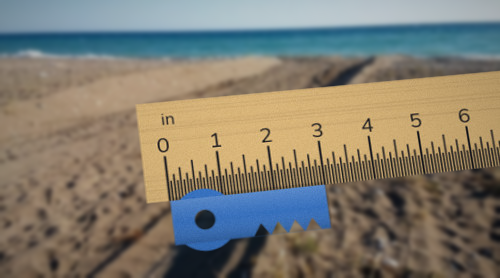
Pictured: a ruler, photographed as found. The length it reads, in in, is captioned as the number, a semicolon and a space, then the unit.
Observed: 3; in
